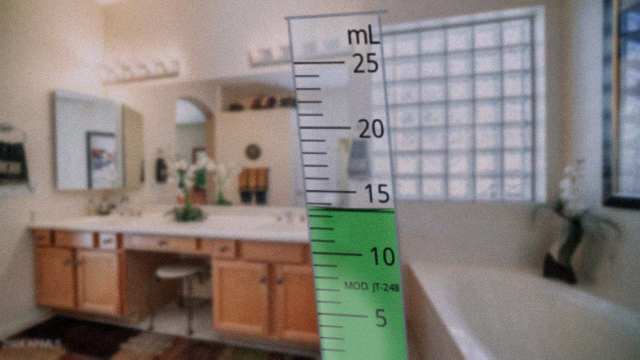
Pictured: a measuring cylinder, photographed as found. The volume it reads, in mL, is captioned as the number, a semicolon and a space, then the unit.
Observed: 13.5; mL
